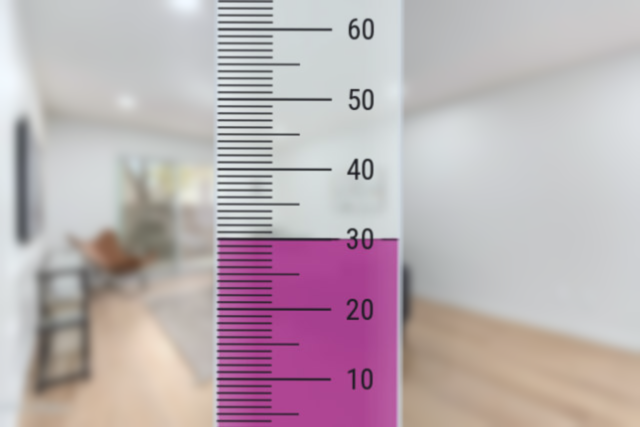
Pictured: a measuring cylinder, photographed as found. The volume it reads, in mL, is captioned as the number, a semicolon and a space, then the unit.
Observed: 30; mL
